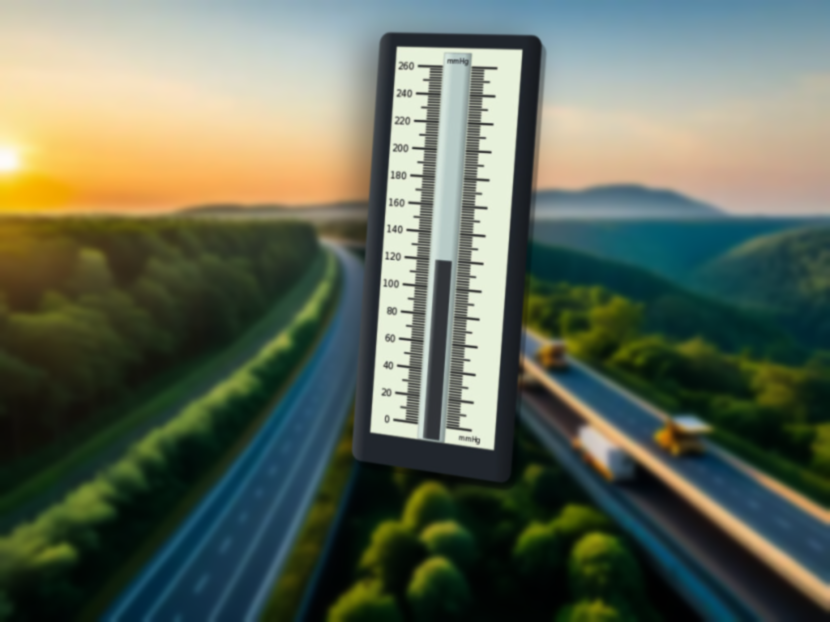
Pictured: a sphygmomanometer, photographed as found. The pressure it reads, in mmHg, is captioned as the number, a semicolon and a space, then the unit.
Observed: 120; mmHg
